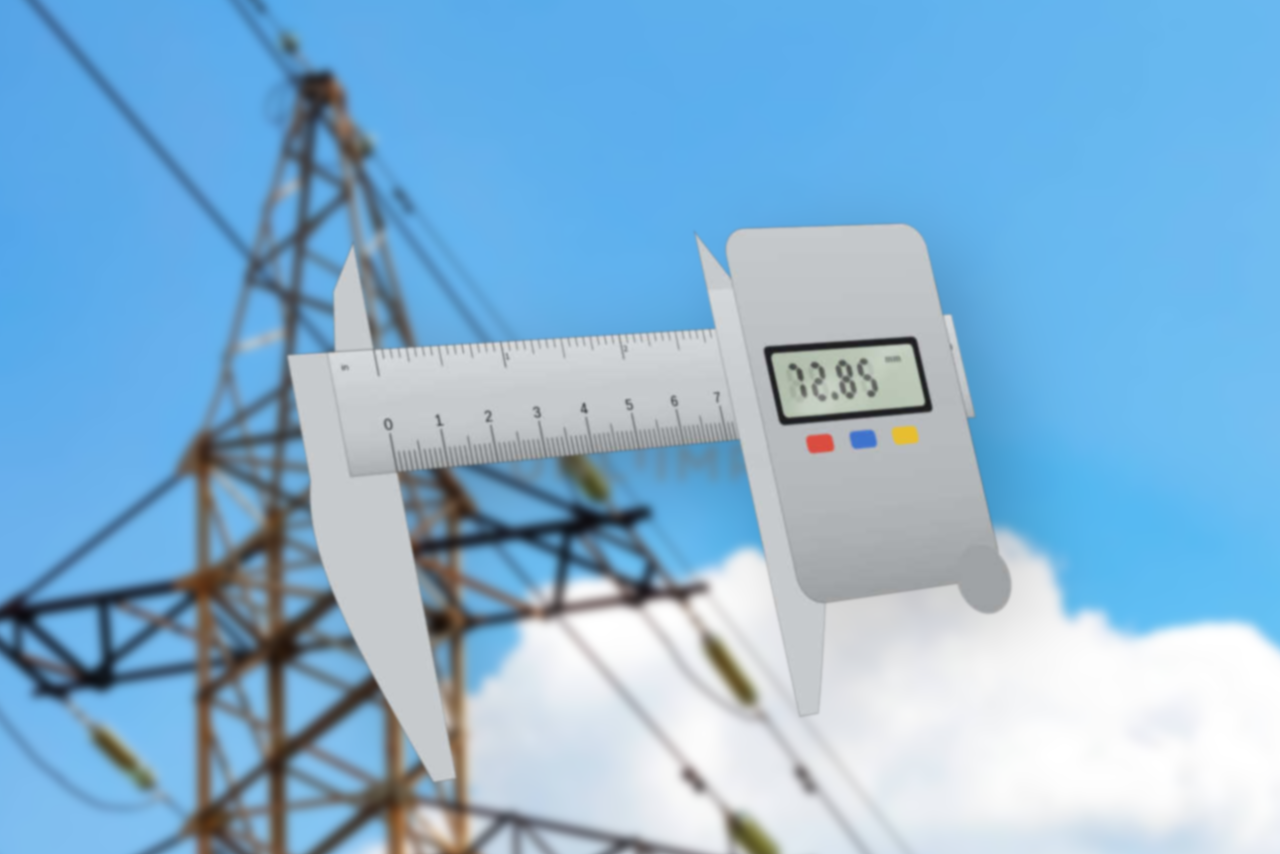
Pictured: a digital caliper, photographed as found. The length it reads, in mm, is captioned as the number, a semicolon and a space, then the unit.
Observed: 72.85; mm
